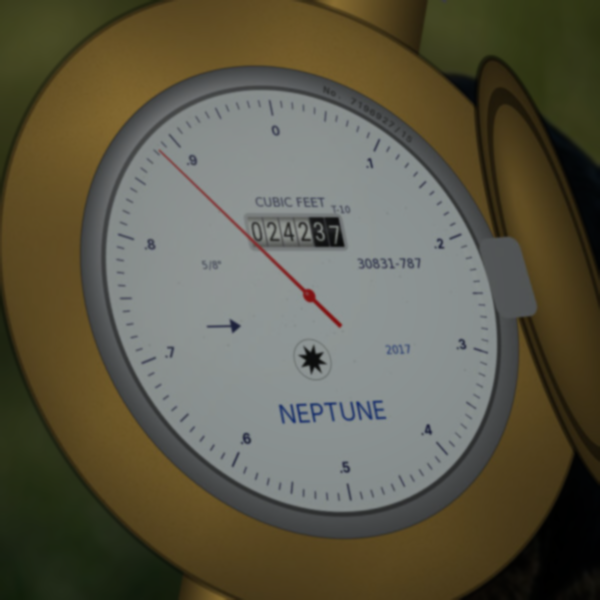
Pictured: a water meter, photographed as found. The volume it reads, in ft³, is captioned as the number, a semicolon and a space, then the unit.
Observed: 24236.88; ft³
